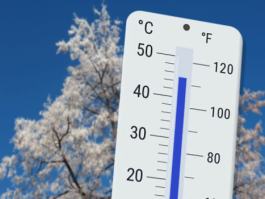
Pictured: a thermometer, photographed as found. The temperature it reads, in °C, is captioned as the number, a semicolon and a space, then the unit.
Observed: 45; °C
